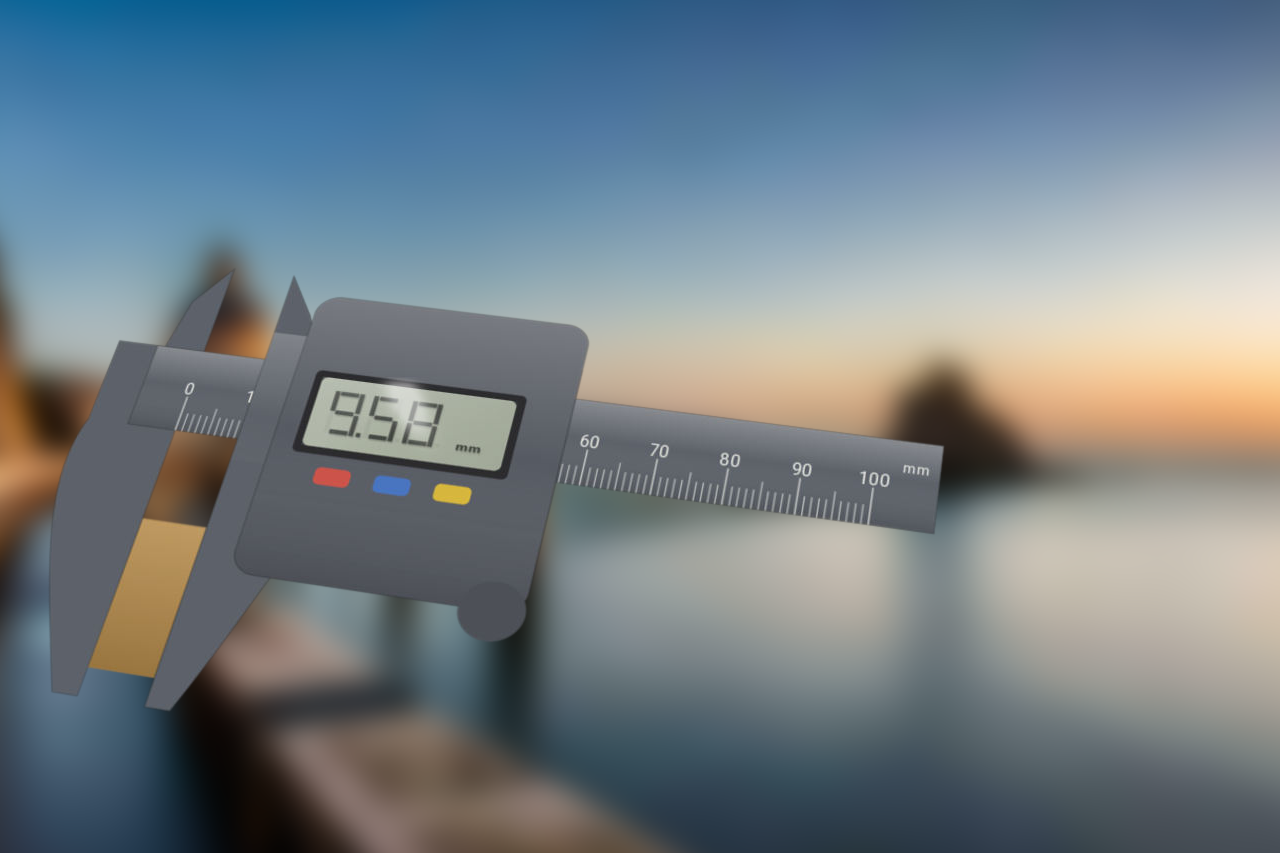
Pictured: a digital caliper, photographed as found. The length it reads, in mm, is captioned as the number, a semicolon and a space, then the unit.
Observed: 9.58; mm
